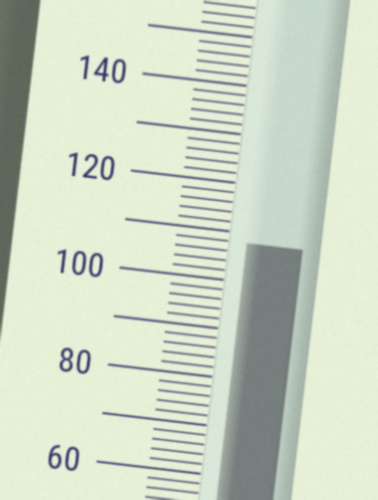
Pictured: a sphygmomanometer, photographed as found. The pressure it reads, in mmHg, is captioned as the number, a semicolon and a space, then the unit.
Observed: 108; mmHg
